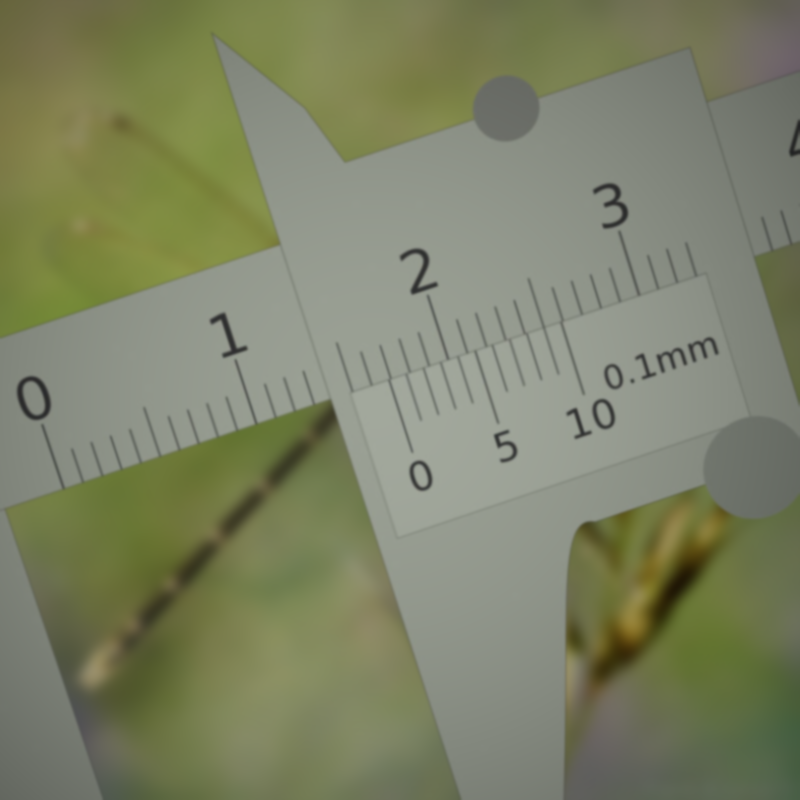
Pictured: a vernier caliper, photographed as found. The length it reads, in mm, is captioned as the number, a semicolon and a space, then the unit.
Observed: 16.9; mm
